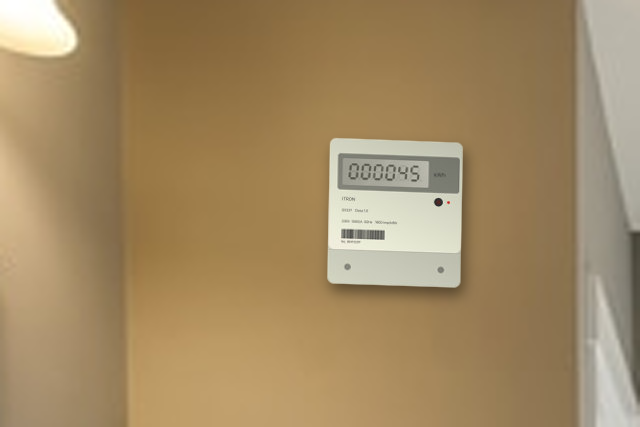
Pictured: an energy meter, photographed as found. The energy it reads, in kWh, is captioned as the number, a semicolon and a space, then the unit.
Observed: 45; kWh
